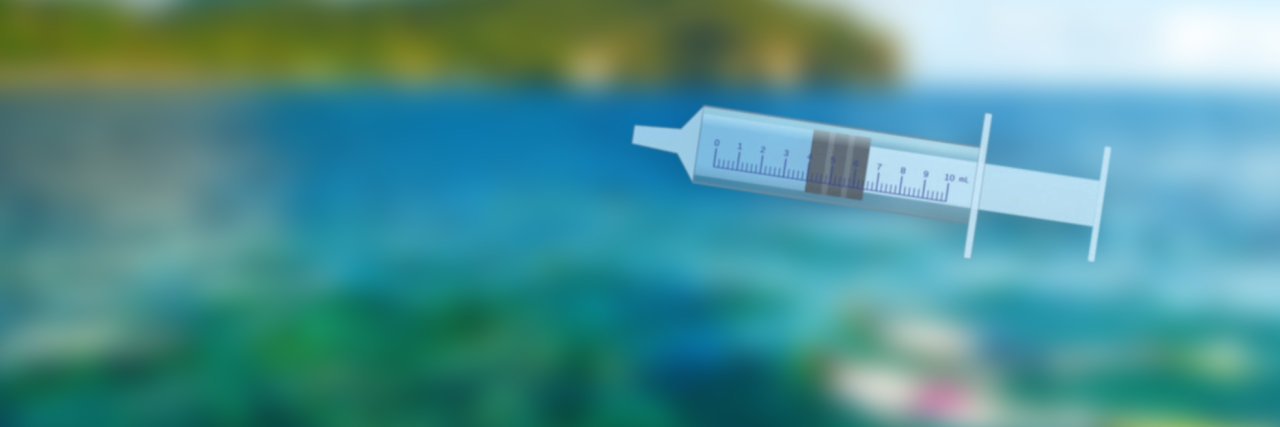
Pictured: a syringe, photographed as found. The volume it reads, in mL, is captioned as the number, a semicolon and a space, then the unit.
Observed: 4; mL
